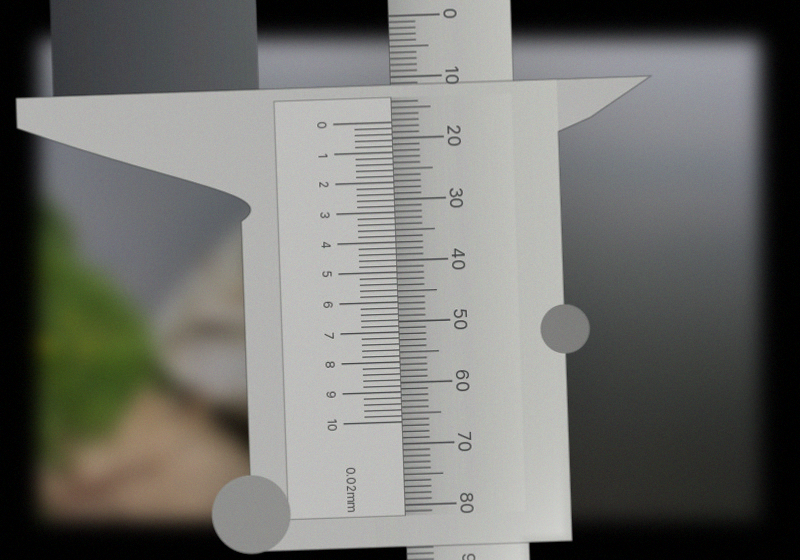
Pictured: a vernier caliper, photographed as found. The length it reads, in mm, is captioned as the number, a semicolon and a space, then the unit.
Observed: 17.4; mm
